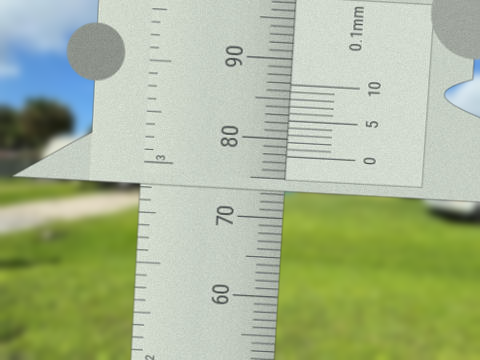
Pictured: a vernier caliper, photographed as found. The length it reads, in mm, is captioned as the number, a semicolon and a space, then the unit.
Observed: 77.8; mm
